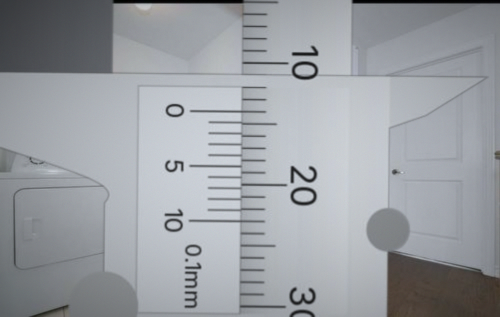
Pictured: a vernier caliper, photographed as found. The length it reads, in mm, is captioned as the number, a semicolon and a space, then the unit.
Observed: 14.0; mm
